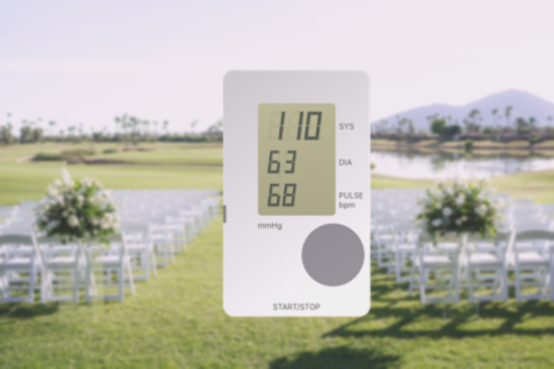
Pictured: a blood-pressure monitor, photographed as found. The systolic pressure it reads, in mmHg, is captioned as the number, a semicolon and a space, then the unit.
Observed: 110; mmHg
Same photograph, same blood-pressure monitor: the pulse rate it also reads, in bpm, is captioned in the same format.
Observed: 68; bpm
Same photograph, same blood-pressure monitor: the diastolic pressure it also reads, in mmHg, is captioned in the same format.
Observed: 63; mmHg
